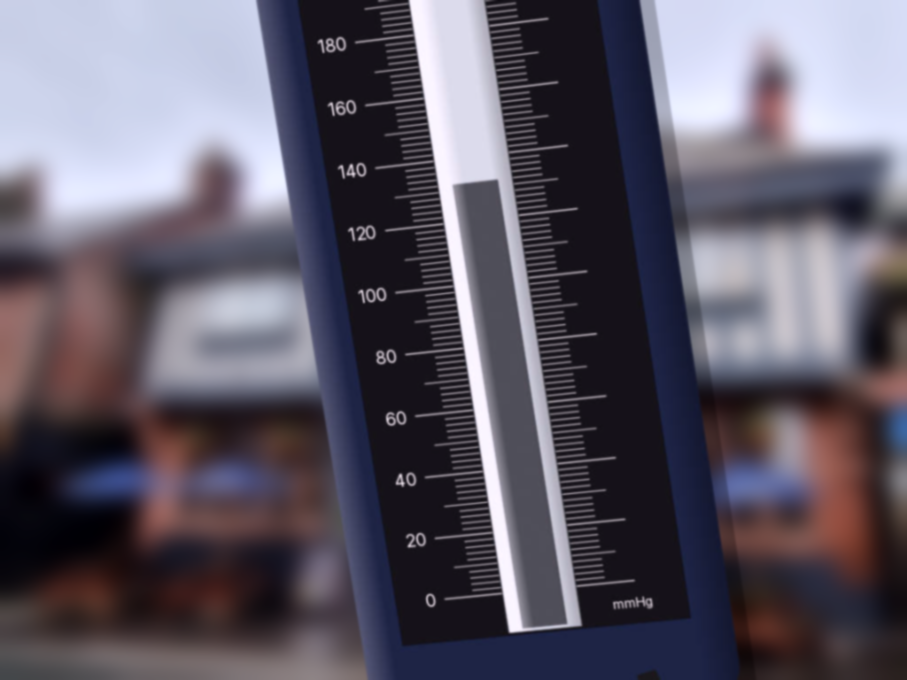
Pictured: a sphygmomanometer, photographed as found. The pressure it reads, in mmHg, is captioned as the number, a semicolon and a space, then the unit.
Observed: 132; mmHg
